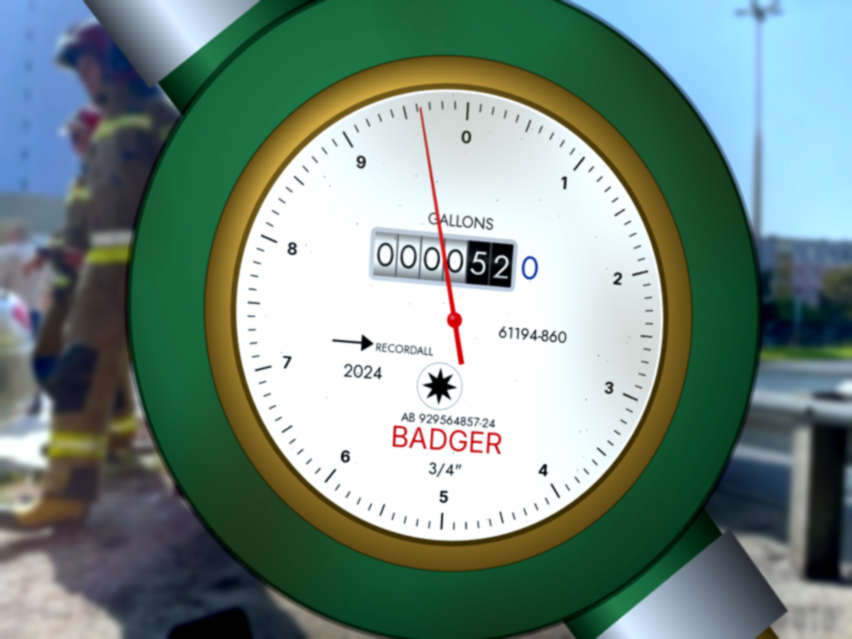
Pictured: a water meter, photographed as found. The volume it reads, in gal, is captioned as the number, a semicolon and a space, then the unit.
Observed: 519.6; gal
